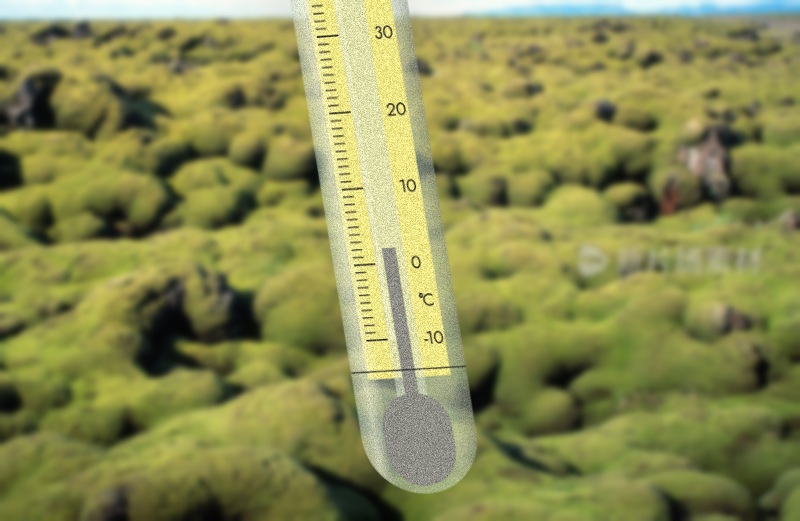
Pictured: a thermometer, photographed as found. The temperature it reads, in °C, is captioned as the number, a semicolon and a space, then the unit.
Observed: 2; °C
